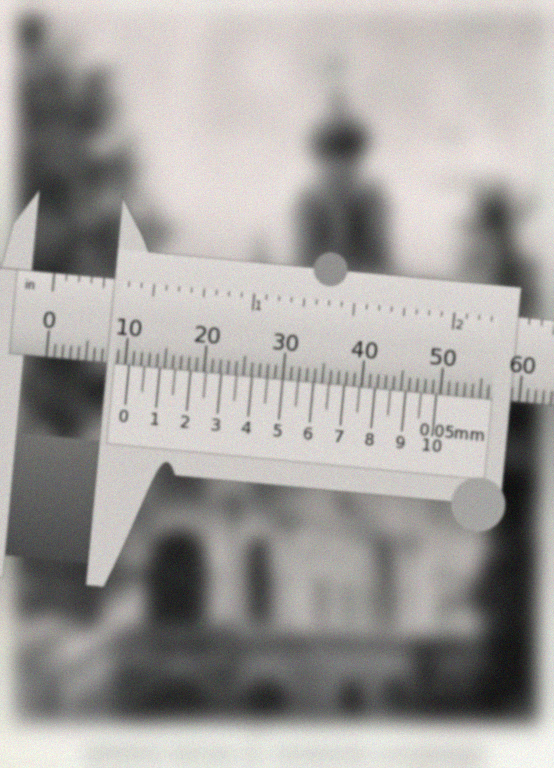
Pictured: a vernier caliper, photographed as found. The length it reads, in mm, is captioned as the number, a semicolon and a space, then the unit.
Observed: 10.5; mm
